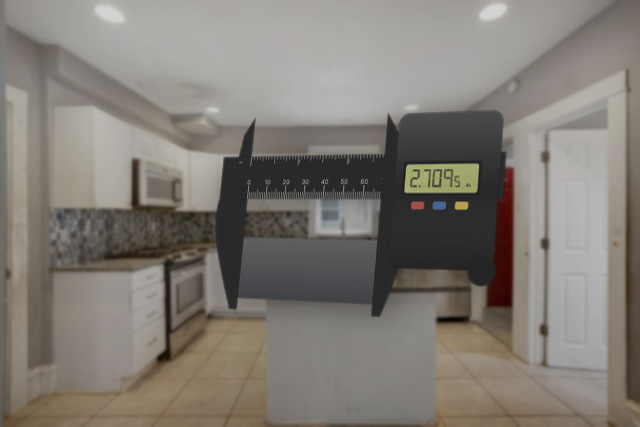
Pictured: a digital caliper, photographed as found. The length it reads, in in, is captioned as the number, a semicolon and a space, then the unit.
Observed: 2.7095; in
